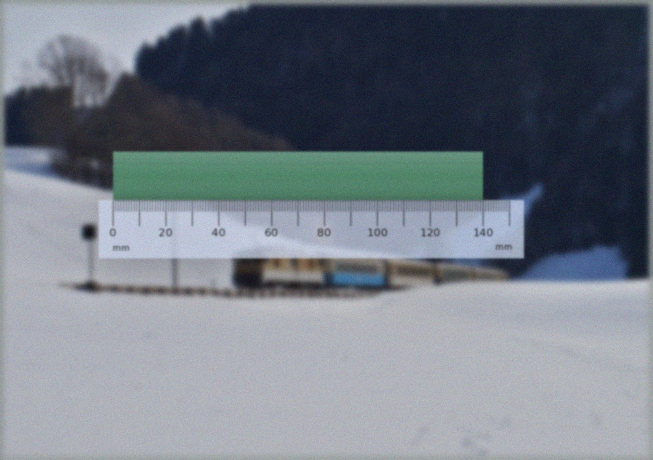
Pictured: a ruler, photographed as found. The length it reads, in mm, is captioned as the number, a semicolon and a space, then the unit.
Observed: 140; mm
